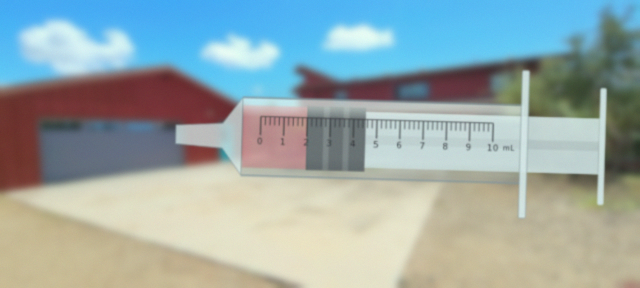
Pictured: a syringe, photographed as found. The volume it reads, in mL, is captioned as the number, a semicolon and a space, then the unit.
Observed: 2; mL
